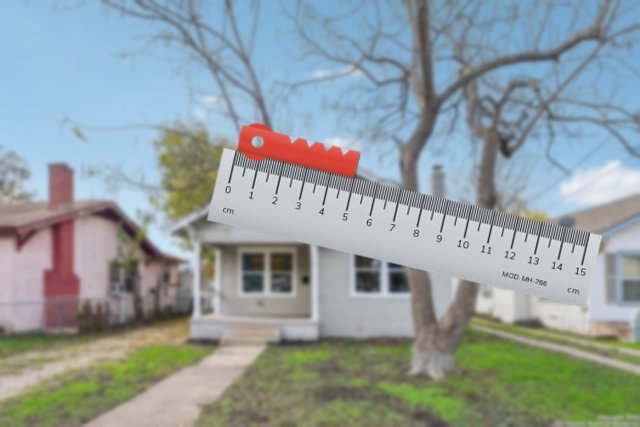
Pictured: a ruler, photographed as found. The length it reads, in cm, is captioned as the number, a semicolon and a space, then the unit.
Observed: 5; cm
